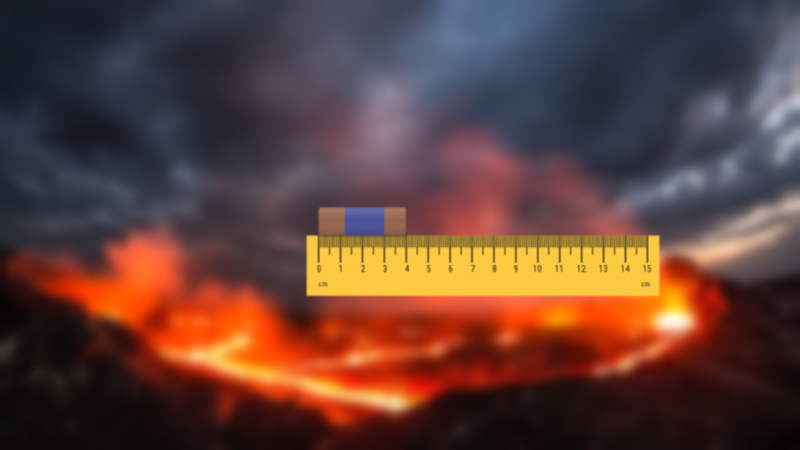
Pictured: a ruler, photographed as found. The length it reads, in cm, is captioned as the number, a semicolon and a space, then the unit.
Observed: 4; cm
